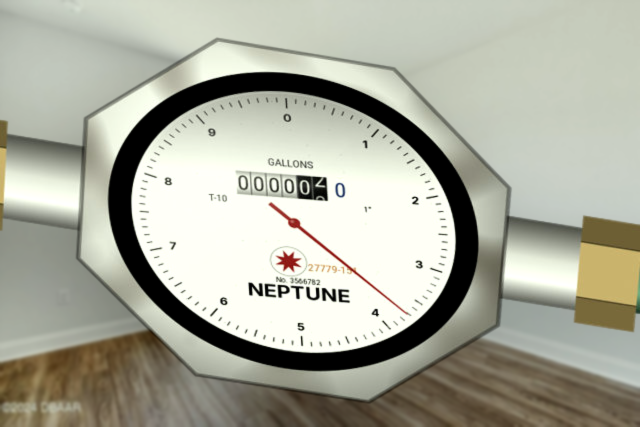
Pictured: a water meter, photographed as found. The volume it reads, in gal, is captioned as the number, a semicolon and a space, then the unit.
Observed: 23.7; gal
